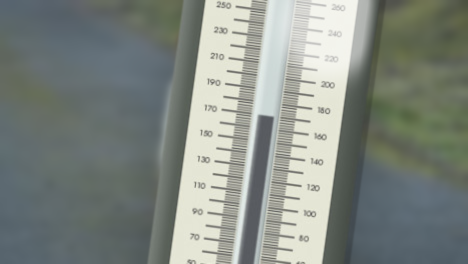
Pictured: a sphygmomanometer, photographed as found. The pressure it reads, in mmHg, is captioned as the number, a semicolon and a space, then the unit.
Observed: 170; mmHg
